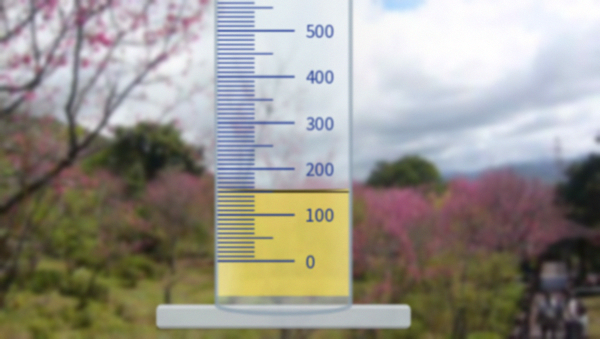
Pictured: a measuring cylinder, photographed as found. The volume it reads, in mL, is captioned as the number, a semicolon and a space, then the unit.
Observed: 150; mL
